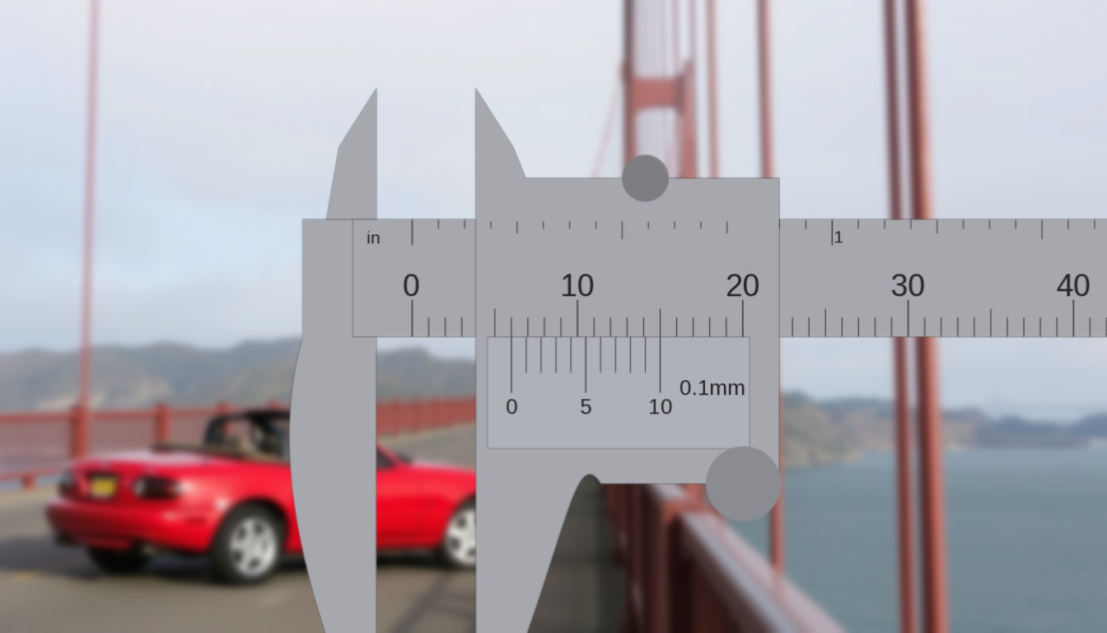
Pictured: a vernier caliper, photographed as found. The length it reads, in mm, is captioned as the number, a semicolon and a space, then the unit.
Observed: 6.0; mm
